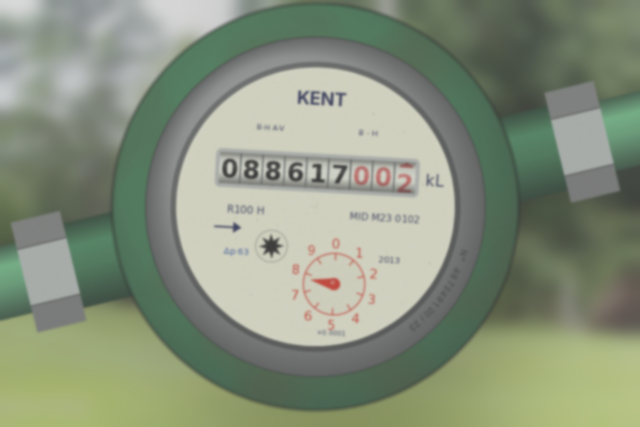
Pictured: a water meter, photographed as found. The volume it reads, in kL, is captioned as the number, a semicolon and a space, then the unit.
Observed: 88617.0017; kL
